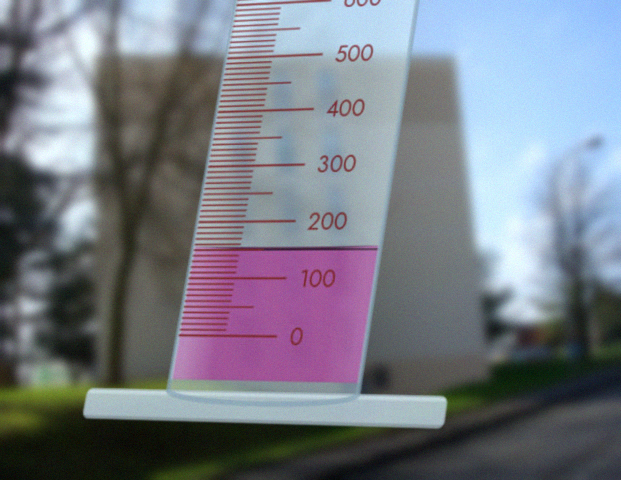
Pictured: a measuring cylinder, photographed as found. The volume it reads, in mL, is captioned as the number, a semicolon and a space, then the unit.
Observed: 150; mL
